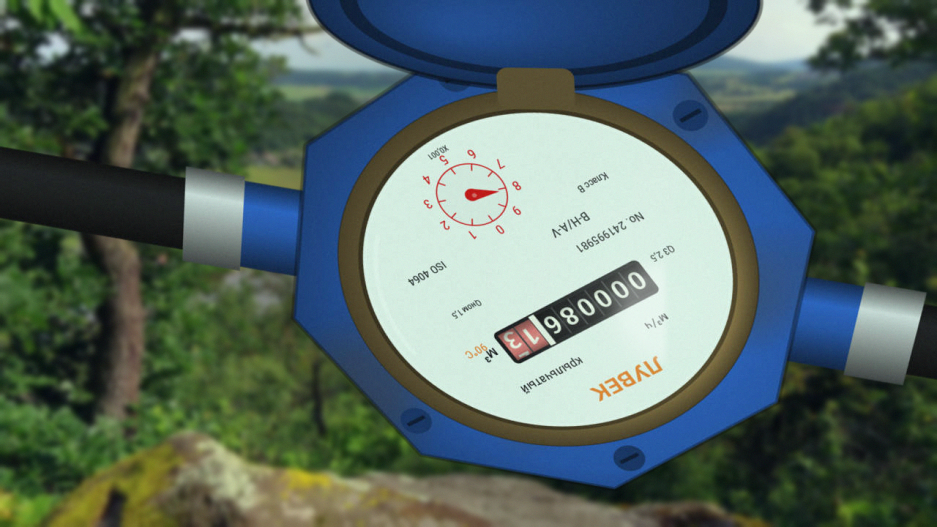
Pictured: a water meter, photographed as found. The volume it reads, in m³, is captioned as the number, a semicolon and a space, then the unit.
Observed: 86.128; m³
